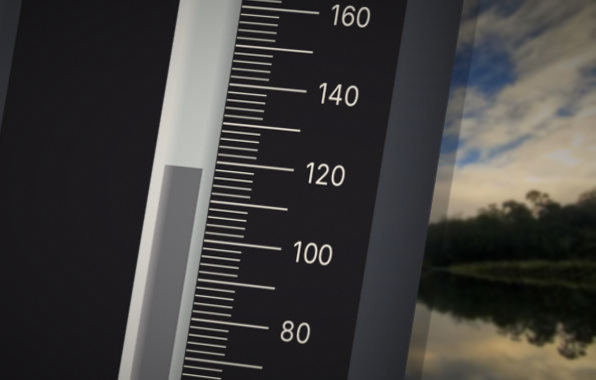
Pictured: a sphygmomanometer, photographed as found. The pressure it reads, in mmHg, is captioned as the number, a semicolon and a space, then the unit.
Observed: 118; mmHg
